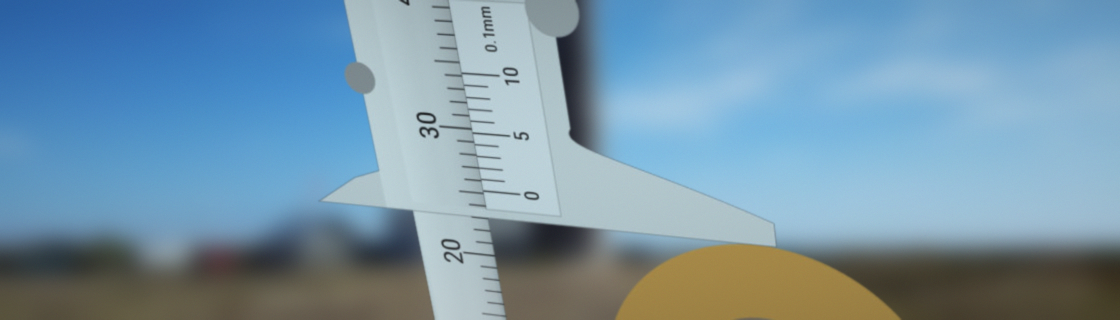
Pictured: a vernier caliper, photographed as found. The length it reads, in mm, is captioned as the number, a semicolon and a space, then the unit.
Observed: 25.2; mm
